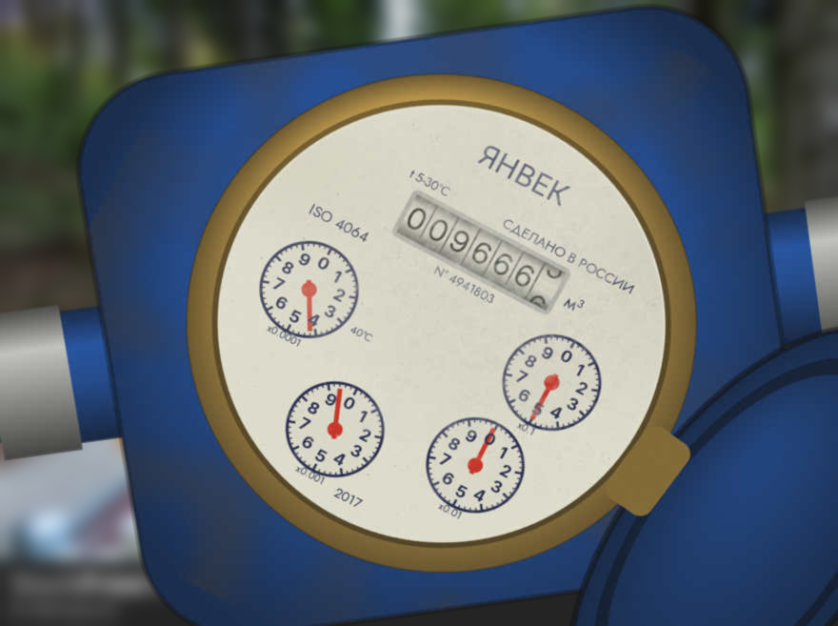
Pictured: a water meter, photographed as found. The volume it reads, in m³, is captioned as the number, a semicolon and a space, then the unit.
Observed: 96665.4994; m³
